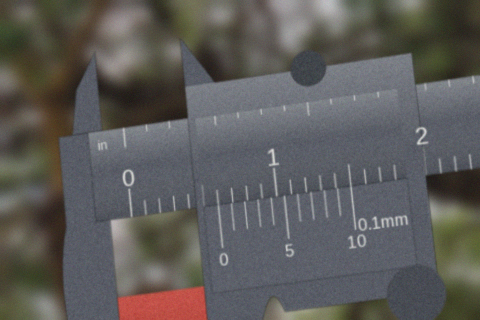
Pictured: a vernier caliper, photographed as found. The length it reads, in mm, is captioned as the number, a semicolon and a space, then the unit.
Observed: 6.0; mm
